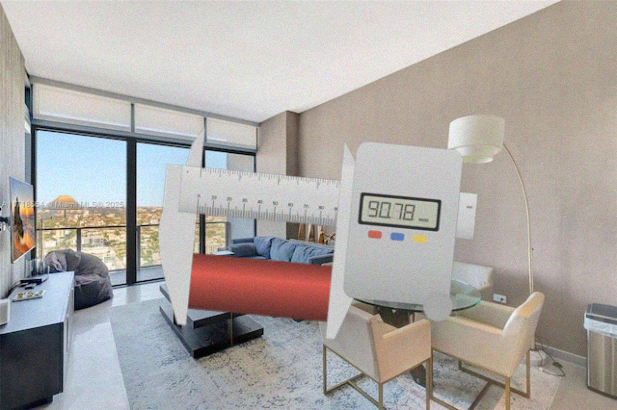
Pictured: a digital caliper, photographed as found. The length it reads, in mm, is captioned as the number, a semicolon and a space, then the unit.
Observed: 90.78; mm
